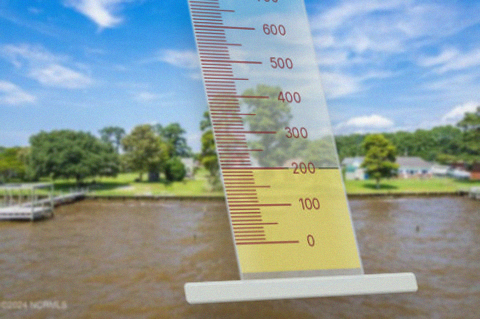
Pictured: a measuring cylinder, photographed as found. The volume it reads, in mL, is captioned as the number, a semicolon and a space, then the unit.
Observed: 200; mL
